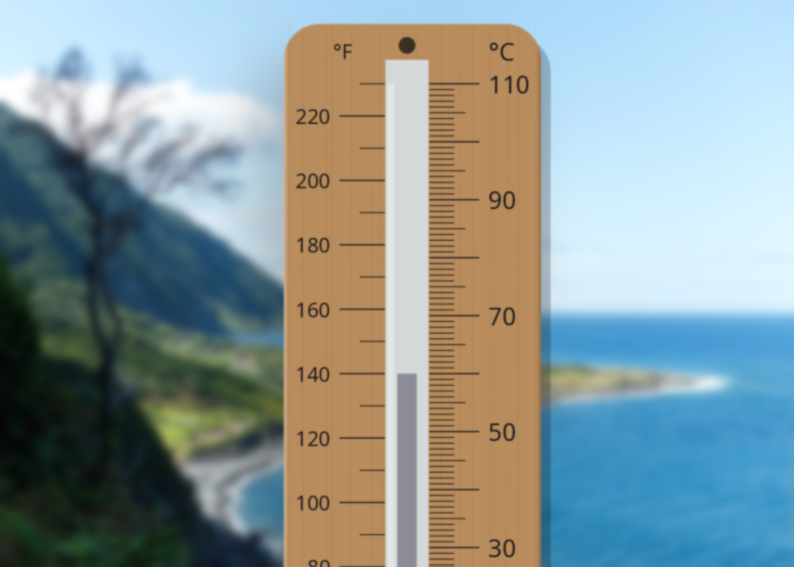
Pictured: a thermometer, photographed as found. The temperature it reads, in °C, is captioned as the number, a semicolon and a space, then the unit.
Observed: 60; °C
